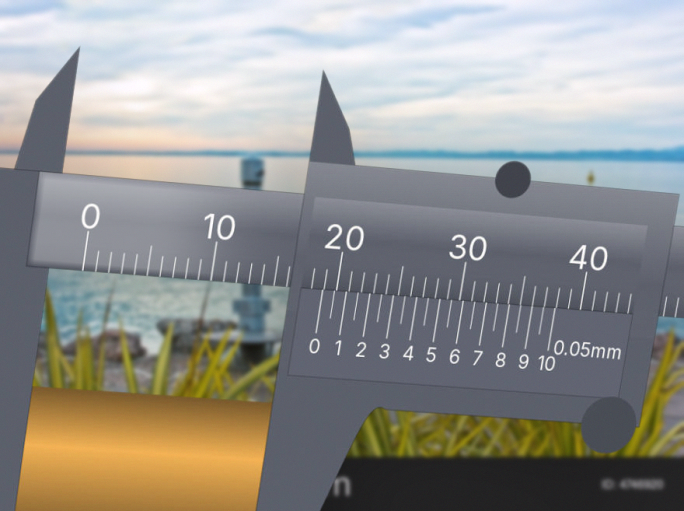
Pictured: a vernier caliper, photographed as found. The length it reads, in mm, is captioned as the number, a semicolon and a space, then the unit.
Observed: 18.9; mm
